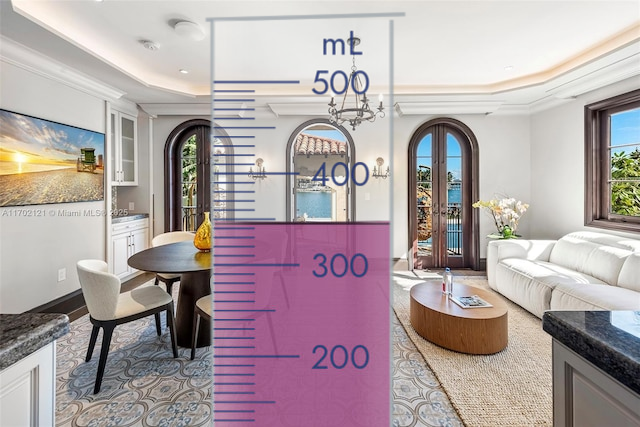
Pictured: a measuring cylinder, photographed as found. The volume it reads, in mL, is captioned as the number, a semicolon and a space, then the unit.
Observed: 345; mL
